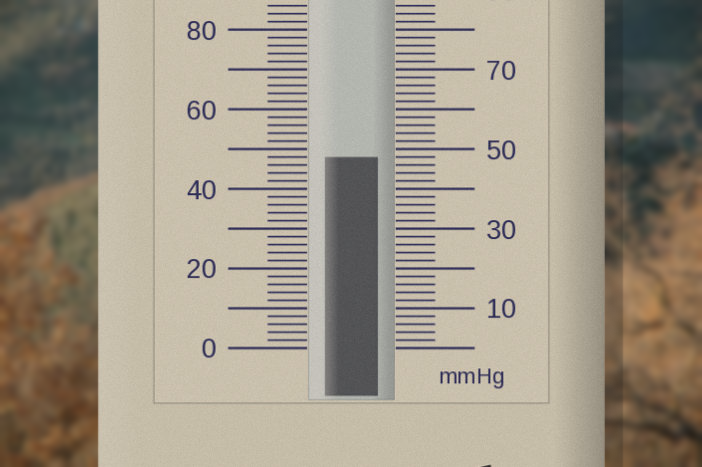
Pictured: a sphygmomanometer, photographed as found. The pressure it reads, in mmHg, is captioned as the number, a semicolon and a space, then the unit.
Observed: 48; mmHg
